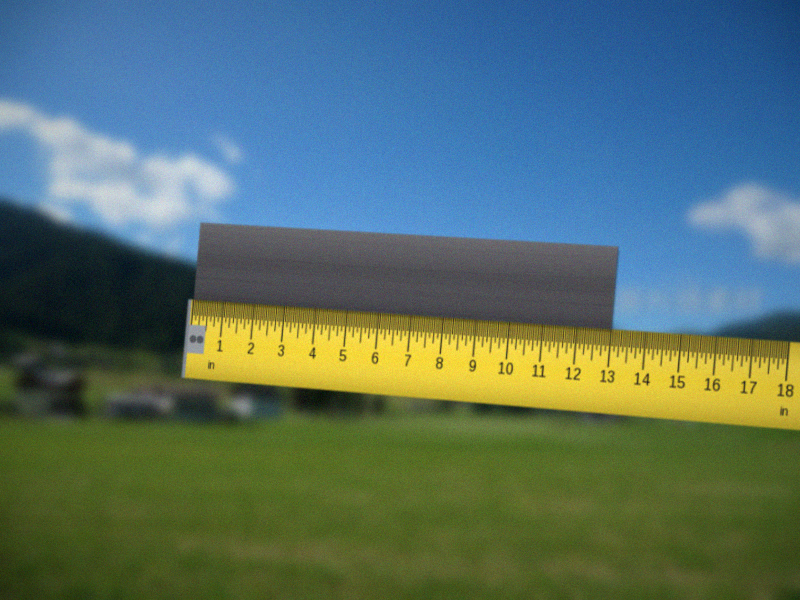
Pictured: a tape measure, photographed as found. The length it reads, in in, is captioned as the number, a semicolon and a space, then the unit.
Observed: 13; in
